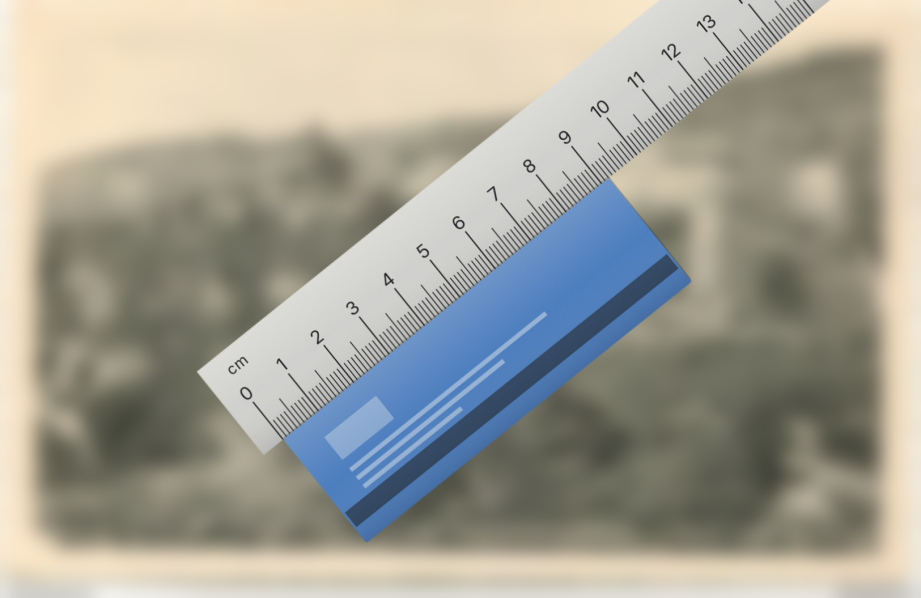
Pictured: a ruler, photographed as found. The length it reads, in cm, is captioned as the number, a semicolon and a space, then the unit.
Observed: 9.2; cm
